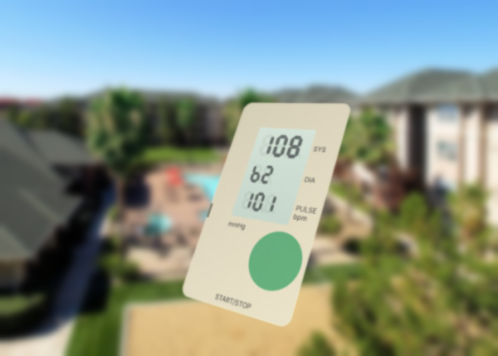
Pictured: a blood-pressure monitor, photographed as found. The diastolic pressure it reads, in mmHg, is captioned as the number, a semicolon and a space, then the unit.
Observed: 62; mmHg
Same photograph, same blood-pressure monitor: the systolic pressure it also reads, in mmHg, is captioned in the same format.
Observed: 108; mmHg
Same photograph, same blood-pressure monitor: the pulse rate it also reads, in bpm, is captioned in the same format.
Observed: 101; bpm
